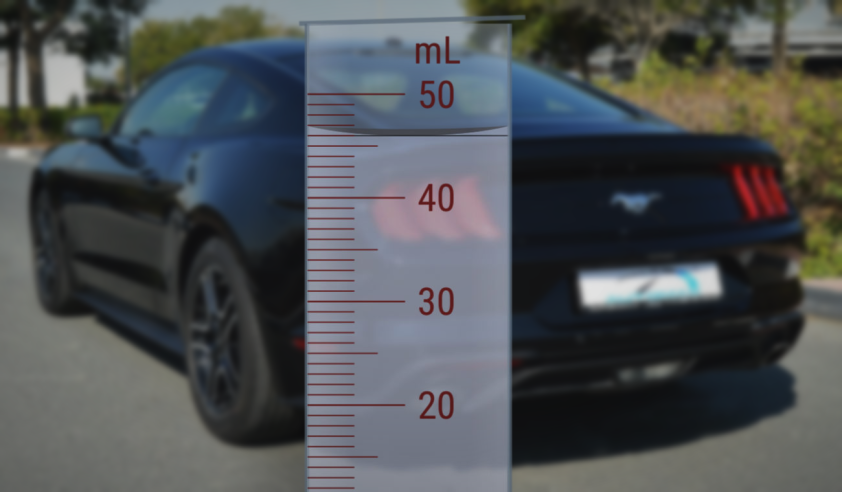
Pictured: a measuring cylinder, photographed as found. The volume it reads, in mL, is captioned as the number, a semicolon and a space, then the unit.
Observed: 46; mL
